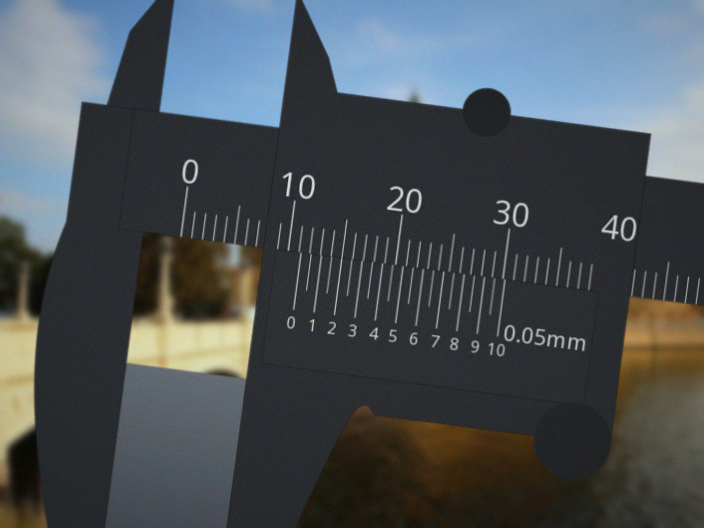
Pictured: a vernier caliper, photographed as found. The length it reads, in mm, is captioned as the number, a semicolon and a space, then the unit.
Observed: 11.2; mm
